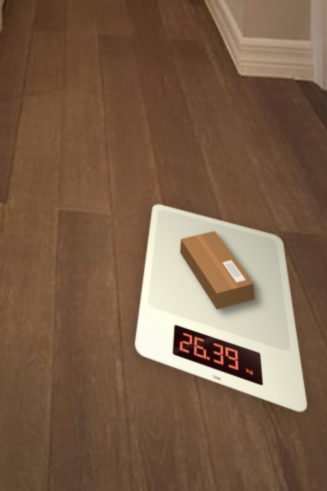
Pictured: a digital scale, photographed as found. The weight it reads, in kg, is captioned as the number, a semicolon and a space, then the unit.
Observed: 26.39; kg
